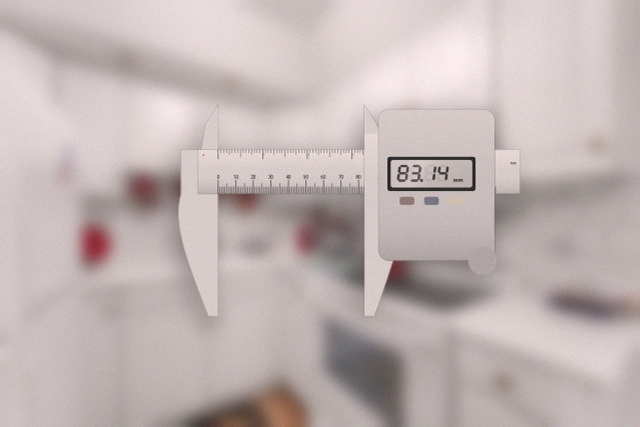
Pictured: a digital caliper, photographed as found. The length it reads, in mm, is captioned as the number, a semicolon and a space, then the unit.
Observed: 83.14; mm
